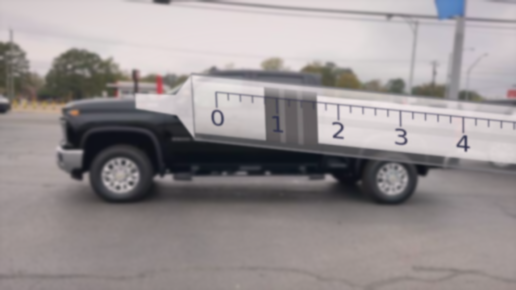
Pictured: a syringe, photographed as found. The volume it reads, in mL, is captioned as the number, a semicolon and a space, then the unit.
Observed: 0.8; mL
